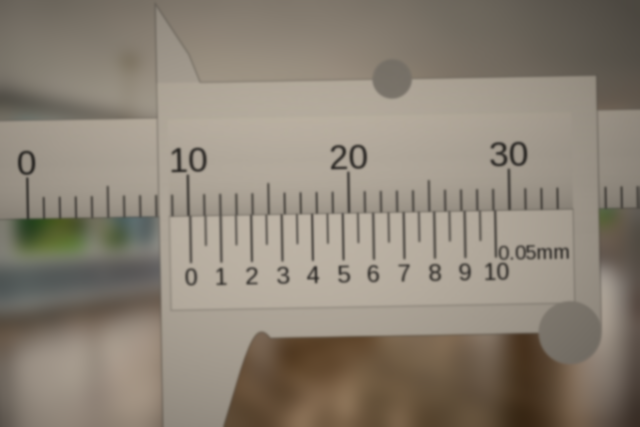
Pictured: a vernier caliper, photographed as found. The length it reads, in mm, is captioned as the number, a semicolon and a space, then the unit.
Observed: 10.1; mm
